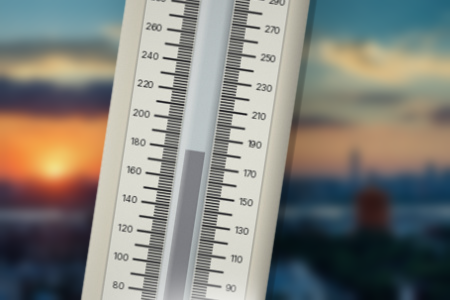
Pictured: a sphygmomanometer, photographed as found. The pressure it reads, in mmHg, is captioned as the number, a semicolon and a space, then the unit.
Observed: 180; mmHg
